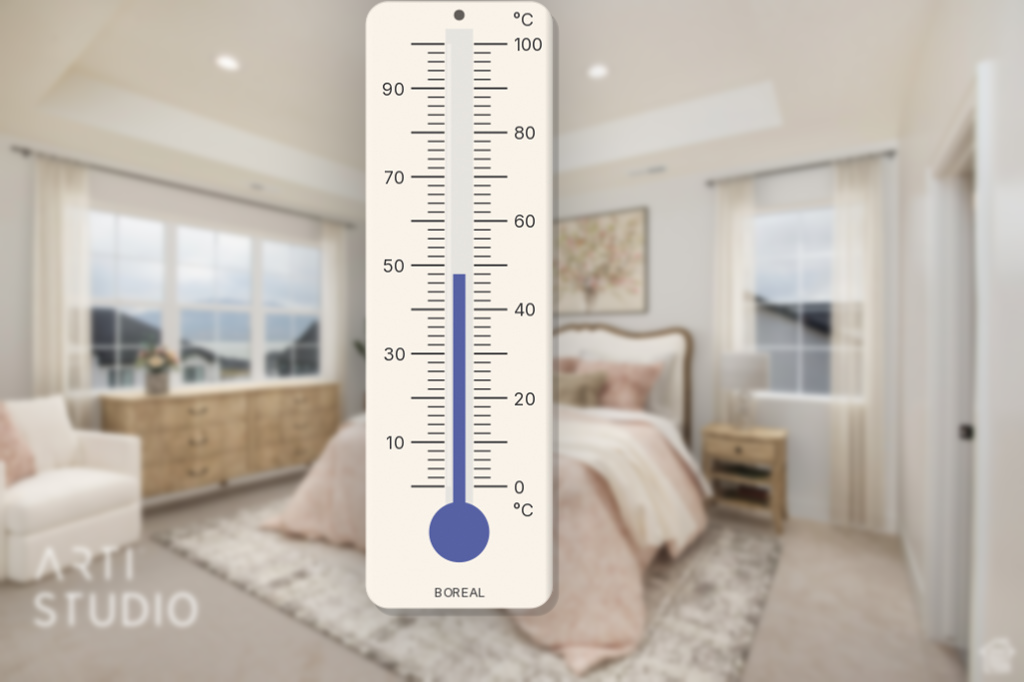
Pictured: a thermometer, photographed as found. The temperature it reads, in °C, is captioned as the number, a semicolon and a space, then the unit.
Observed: 48; °C
